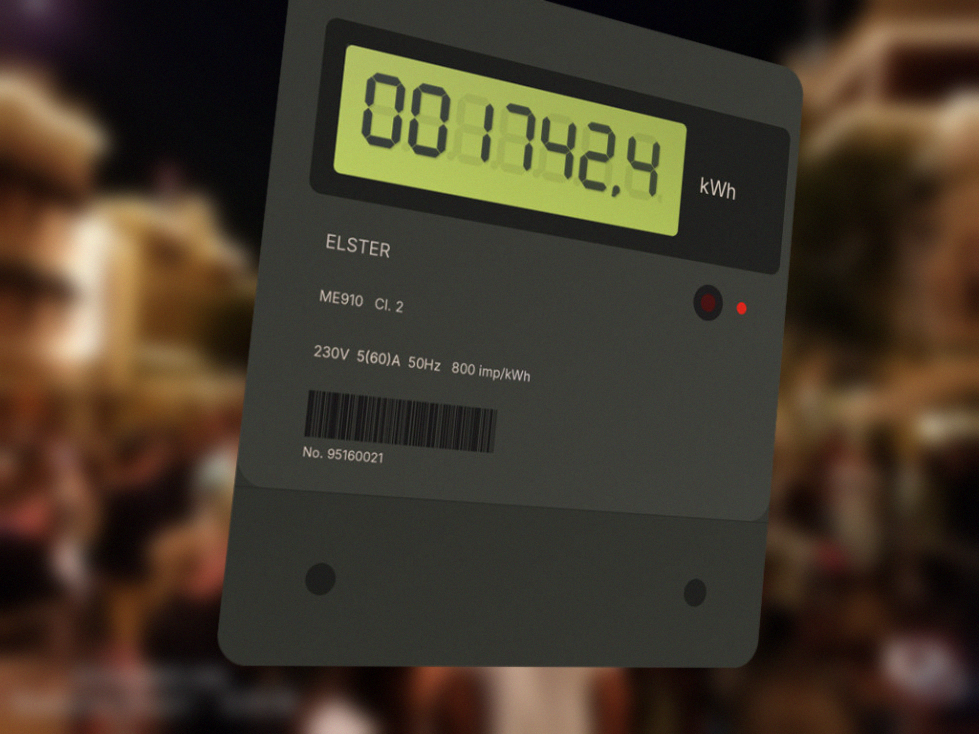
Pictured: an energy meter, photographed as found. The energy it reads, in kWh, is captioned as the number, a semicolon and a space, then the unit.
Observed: 1742.4; kWh
